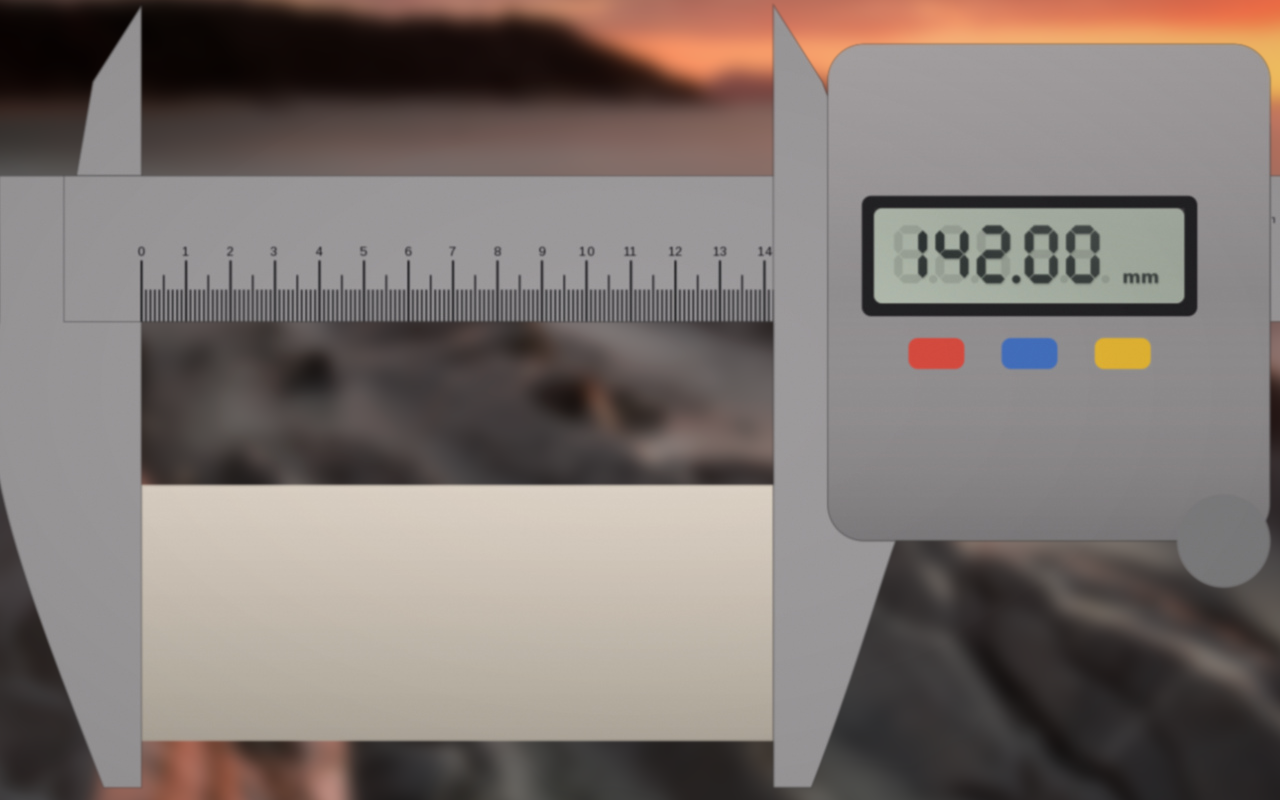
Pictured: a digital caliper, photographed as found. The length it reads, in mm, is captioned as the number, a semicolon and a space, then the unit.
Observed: 142.00; mm
